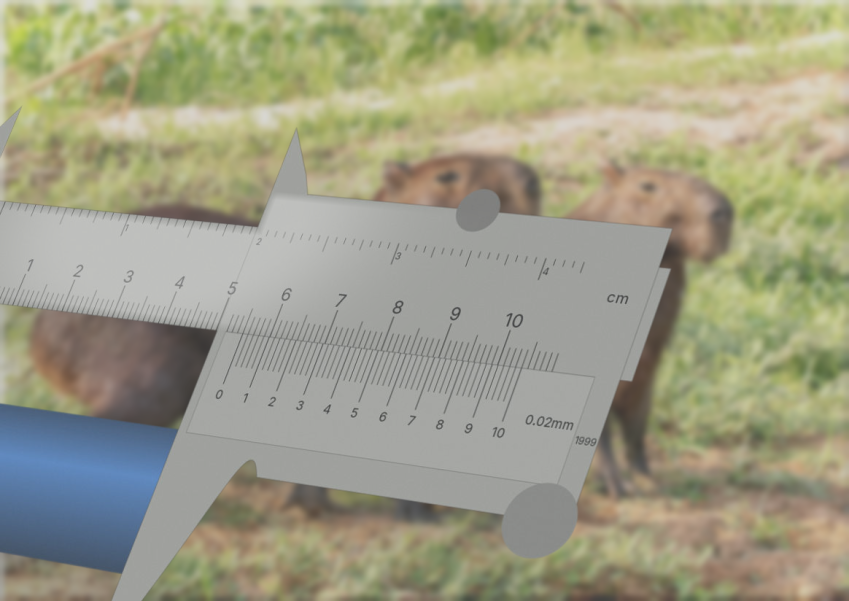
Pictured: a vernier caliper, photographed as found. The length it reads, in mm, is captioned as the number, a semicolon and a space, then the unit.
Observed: 55.0; mm
